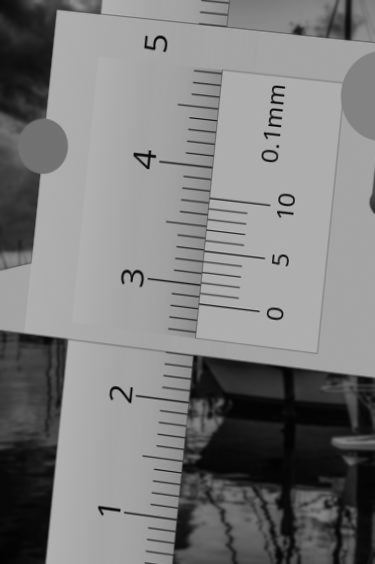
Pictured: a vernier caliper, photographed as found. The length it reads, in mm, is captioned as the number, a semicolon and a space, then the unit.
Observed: 28.4; mm
